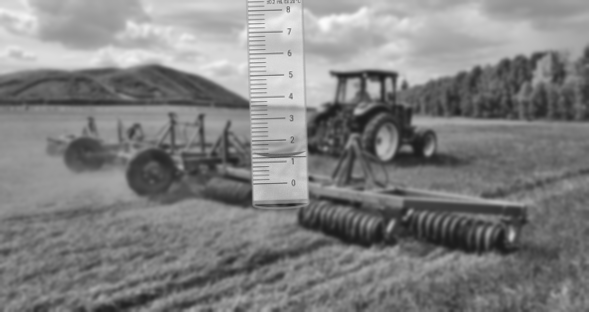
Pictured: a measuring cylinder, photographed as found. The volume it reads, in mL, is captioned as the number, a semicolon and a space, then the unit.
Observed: 1.2; mL
